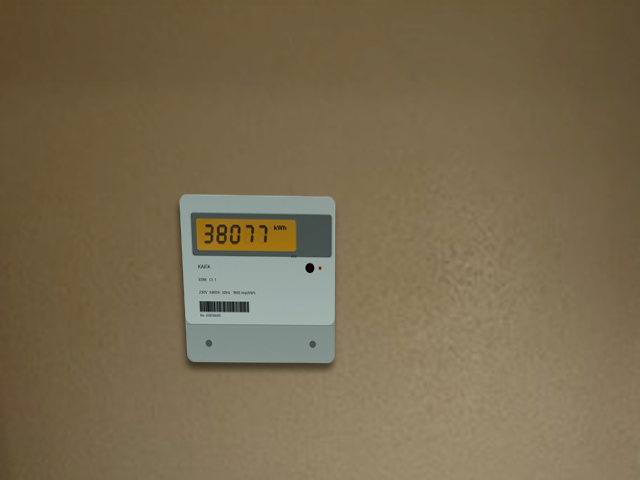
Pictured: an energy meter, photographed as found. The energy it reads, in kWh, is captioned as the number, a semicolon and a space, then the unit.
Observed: 38077; kWh
